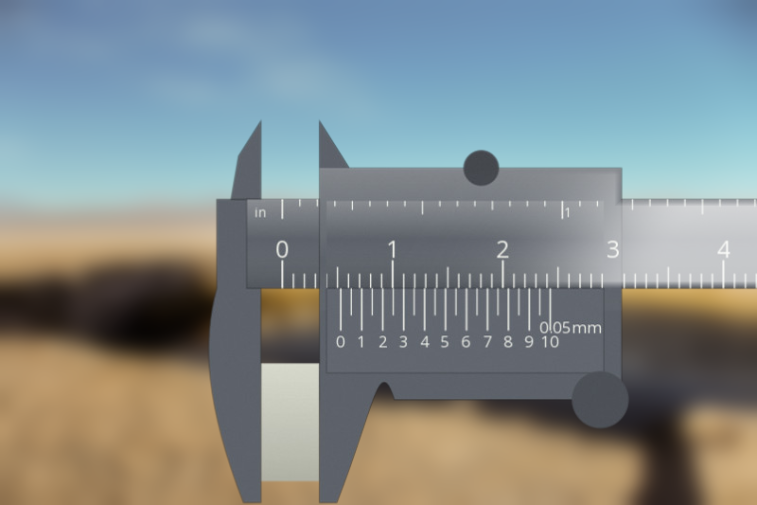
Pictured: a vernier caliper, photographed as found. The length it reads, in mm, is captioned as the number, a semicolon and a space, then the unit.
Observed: 5.3; mm
